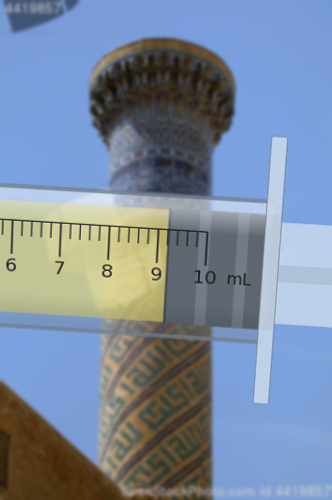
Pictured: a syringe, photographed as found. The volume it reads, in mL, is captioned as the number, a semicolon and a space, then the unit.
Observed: 9.2; mL
